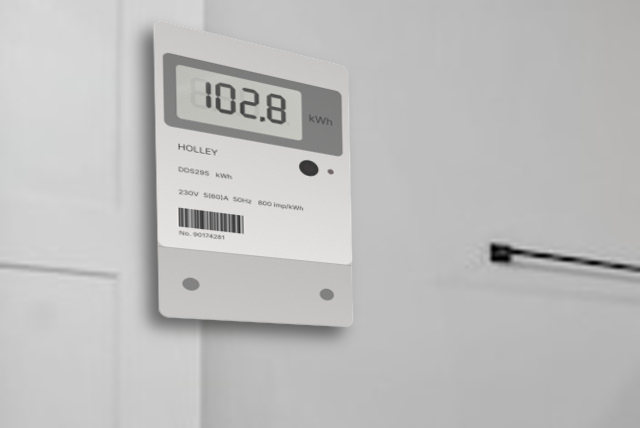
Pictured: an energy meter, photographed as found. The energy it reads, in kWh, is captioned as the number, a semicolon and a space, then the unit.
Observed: 102.8; kWh
